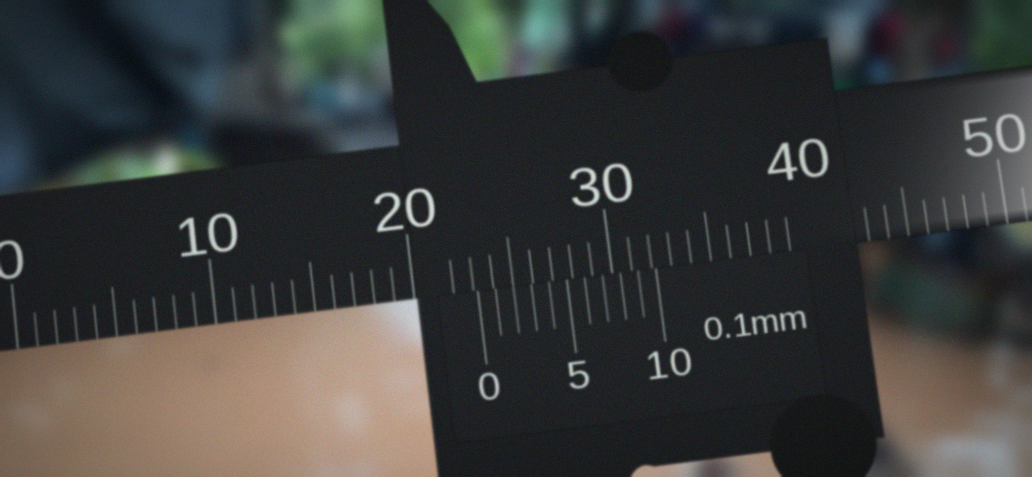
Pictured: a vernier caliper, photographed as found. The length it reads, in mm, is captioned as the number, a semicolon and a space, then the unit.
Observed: 23.2; mm
